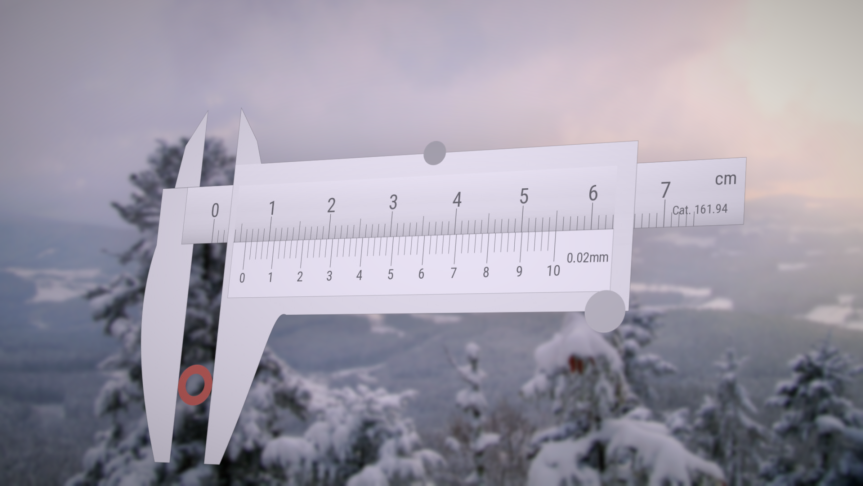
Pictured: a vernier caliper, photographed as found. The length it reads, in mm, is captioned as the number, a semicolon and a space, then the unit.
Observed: 6.0; mm
